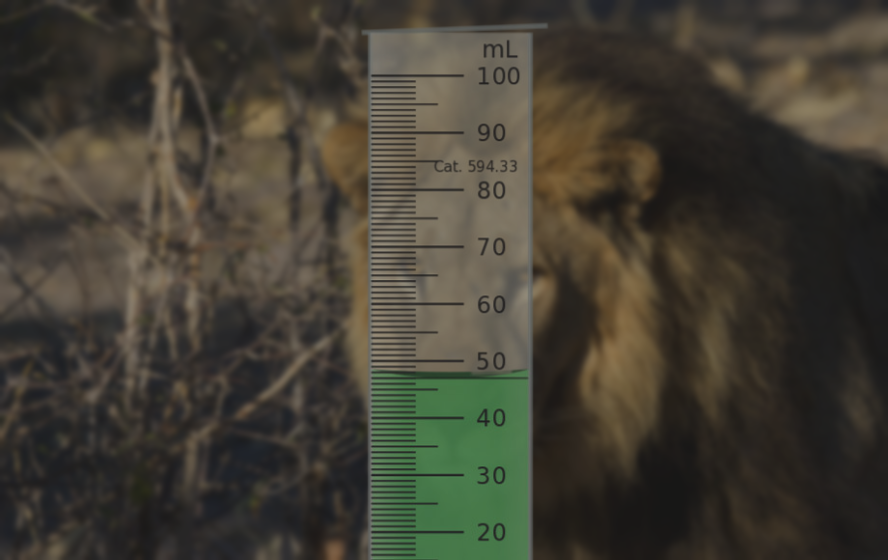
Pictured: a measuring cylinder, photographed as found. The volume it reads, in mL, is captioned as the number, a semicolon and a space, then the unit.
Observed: 47; mL
